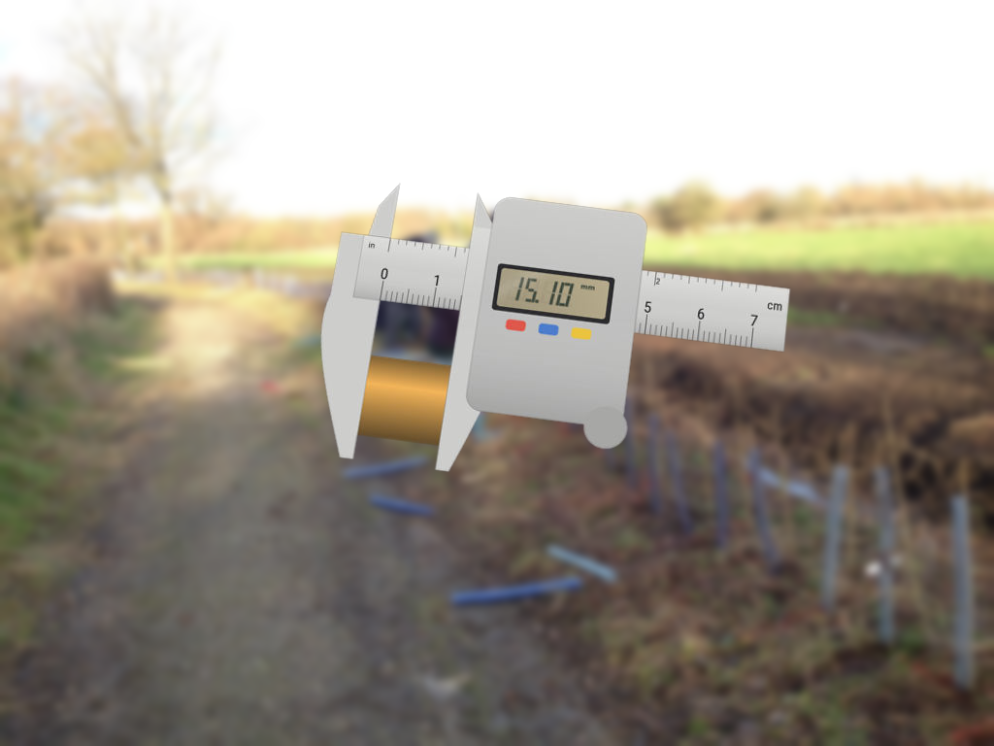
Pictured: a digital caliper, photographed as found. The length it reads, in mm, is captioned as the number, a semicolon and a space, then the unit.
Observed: 15.10; mm
